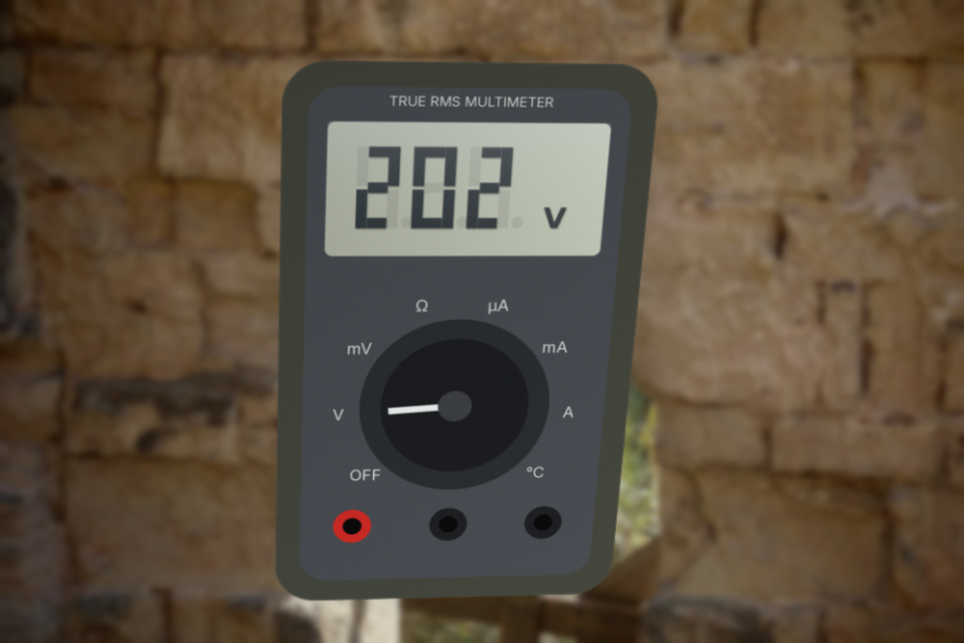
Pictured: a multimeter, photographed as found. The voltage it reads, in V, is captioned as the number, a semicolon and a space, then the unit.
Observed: 202; V
